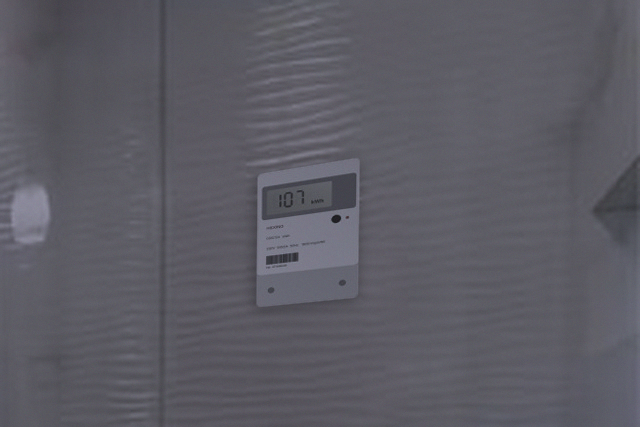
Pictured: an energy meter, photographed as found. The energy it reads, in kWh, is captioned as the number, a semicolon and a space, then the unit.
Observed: 107; kWh
